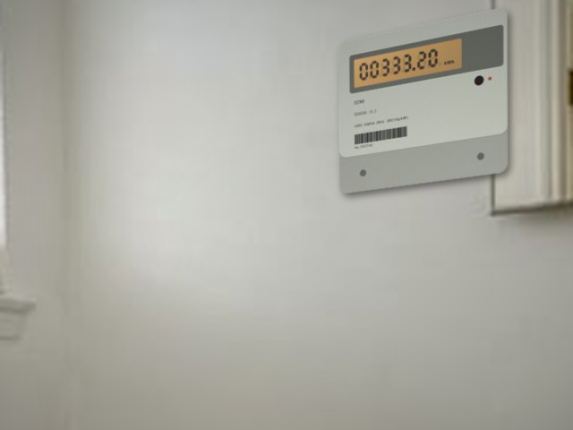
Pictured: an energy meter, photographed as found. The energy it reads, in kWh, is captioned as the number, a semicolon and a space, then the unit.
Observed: 333.20; kWh
